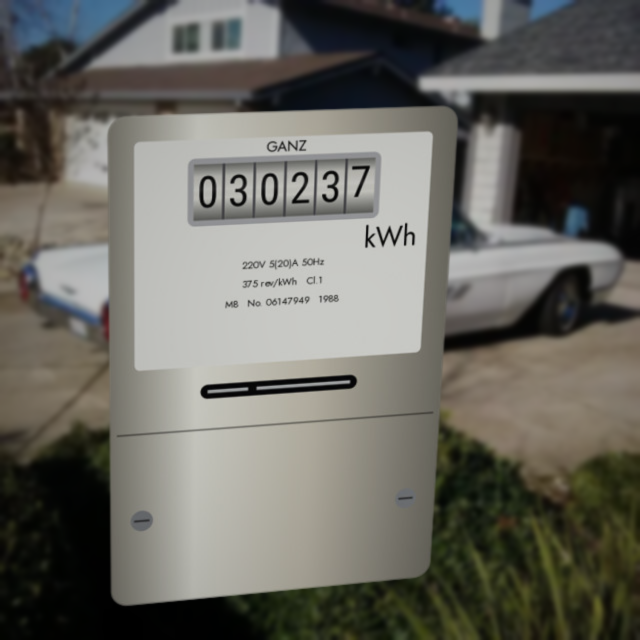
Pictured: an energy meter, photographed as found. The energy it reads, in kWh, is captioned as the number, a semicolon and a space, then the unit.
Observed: 30237; kWh
